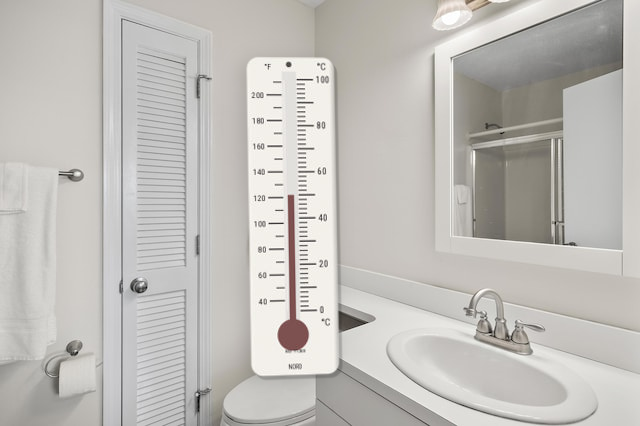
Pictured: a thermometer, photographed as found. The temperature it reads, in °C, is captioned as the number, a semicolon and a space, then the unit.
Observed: 50; °C
